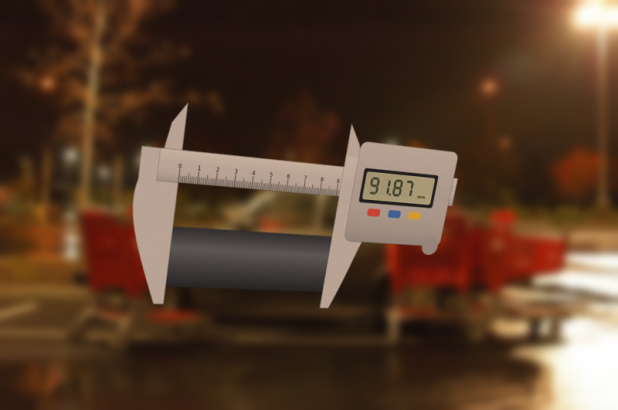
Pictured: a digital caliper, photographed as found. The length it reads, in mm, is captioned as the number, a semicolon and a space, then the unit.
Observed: 91.87; mm
